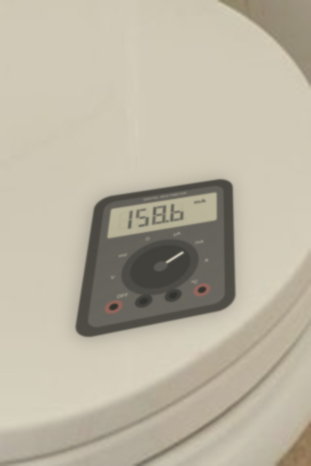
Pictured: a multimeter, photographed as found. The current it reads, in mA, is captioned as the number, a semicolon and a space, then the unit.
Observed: 158.6; mA
